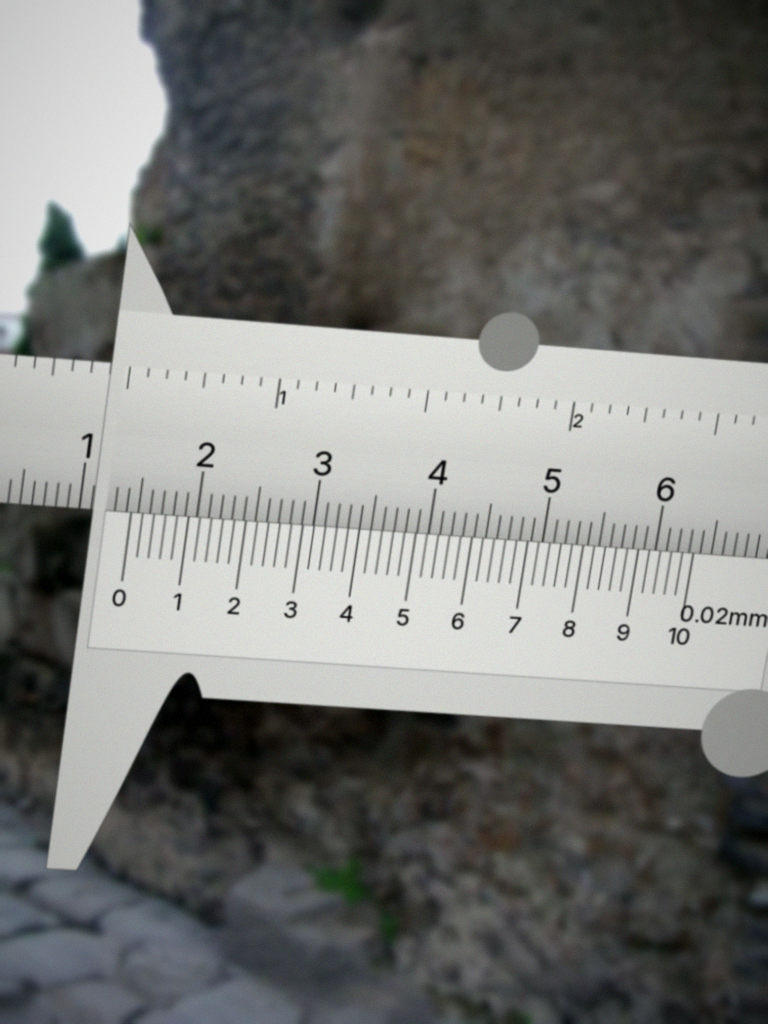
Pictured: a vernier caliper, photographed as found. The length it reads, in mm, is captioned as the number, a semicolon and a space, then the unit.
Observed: 14.4; mm
